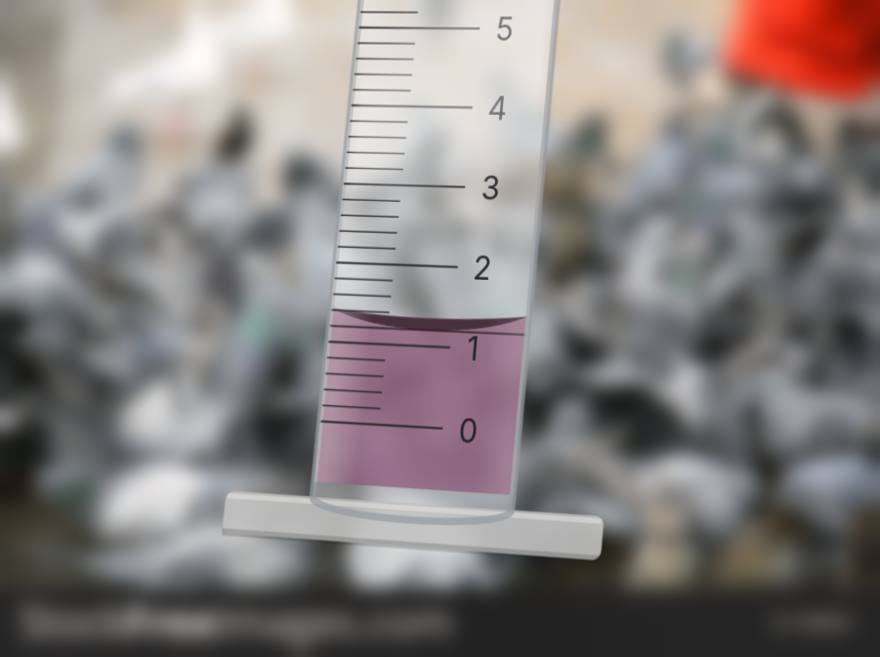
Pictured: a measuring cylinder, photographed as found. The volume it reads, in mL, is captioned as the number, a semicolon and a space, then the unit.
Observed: 1.2; mL
